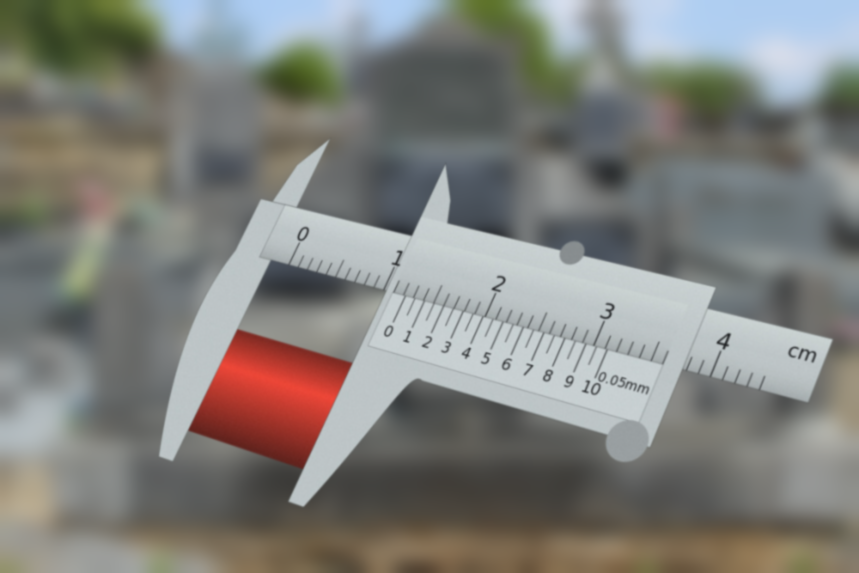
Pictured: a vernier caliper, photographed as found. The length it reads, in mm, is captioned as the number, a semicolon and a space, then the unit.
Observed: 12.2; mm
